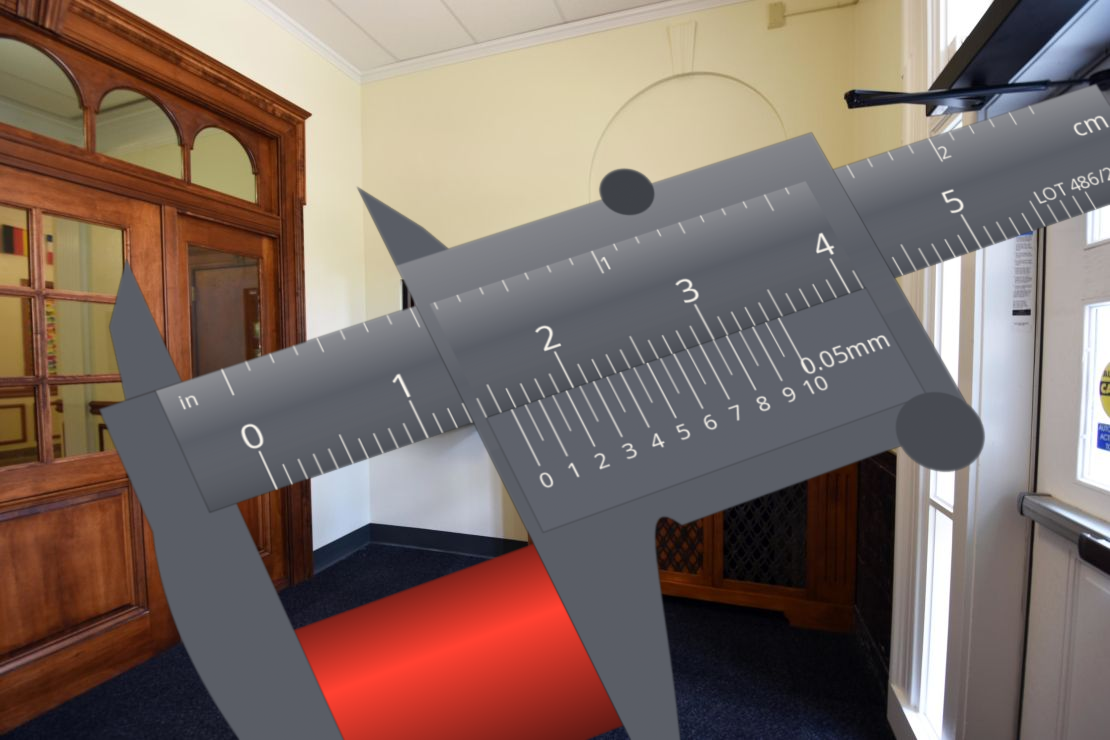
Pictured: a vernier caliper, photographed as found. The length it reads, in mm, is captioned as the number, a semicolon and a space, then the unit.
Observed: 15.7; mm
